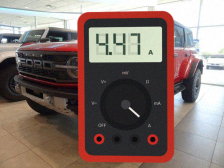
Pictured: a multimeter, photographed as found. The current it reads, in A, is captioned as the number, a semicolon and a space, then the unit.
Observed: 4.47; A
